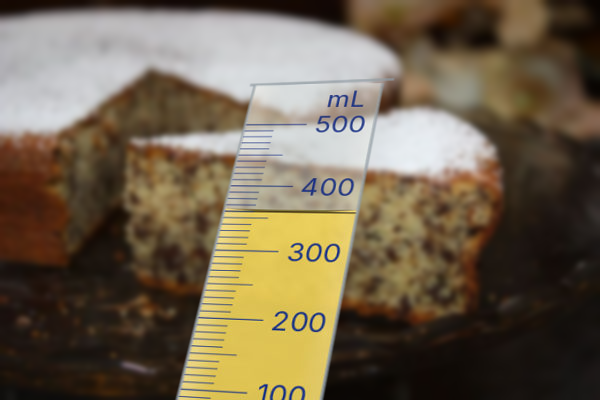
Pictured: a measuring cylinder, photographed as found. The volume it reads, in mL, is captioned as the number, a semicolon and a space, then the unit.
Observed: 360; mL
